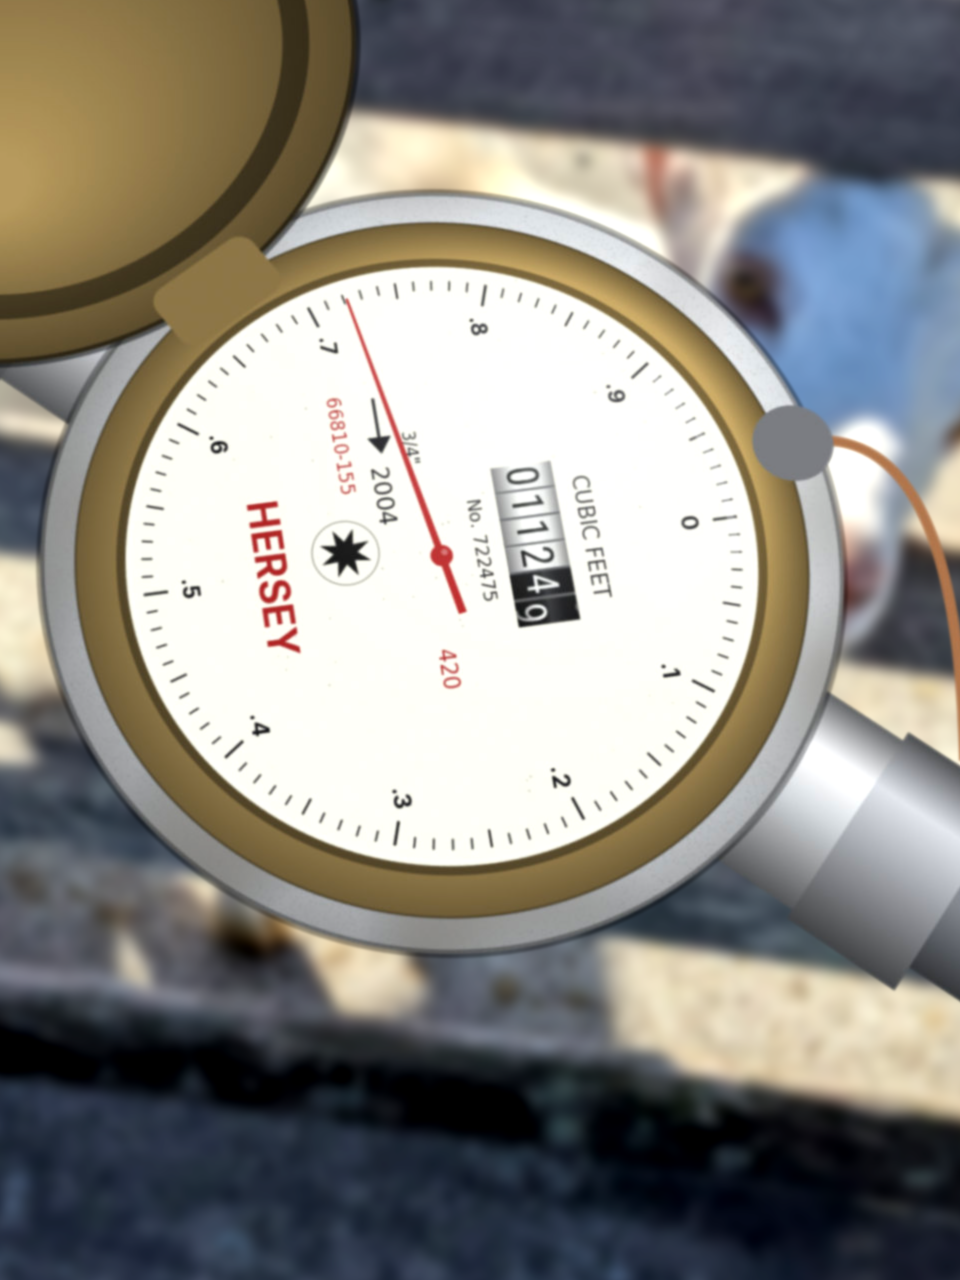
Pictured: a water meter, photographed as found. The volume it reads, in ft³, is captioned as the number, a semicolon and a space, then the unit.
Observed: 11248.72; ft³
